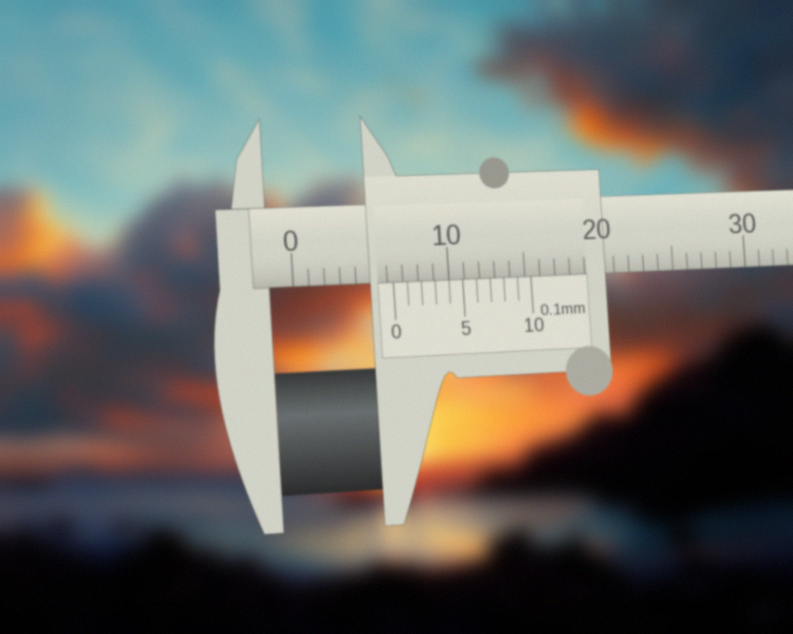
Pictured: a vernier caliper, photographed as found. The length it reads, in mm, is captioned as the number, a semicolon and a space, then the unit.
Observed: 6.4; mm
